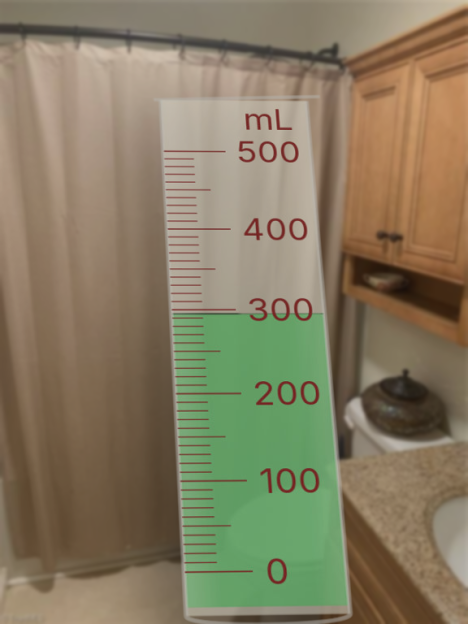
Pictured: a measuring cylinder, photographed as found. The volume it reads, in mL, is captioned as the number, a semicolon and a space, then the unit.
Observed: 295; mL
